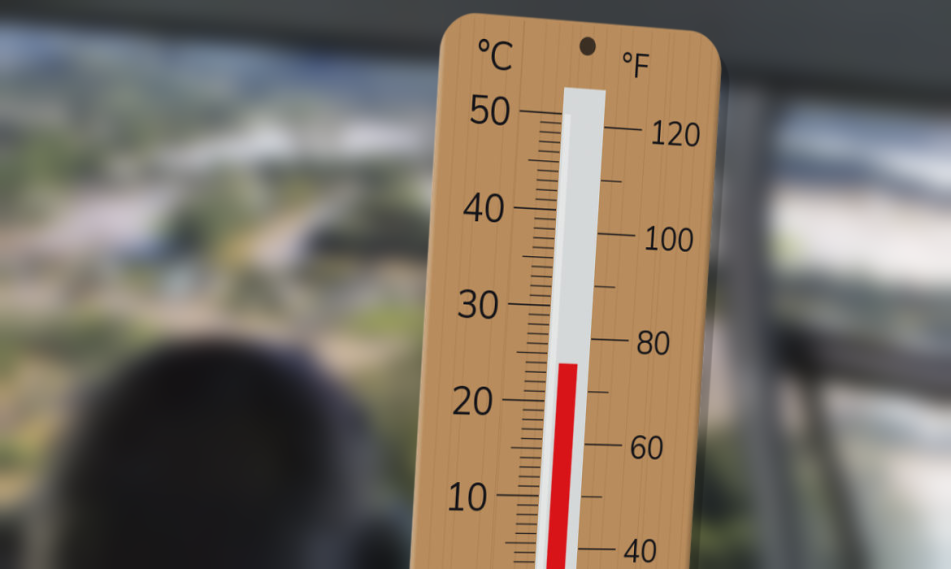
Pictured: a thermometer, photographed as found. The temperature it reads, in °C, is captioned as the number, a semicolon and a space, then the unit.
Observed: 24; °C
